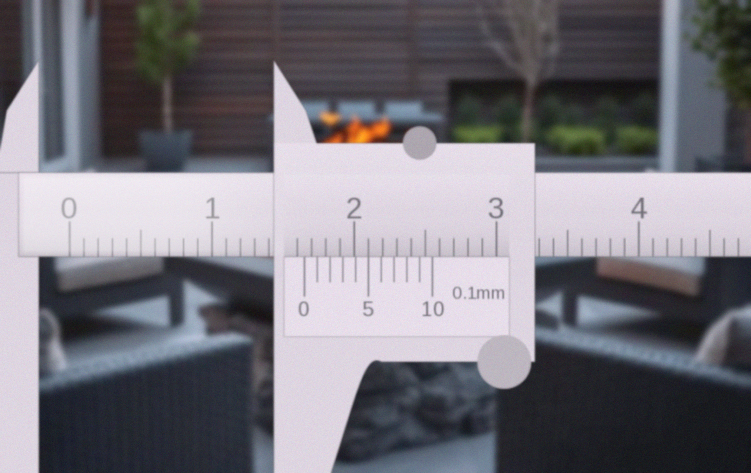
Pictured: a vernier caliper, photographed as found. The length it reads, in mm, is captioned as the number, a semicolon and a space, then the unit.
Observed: 16.5; mm
